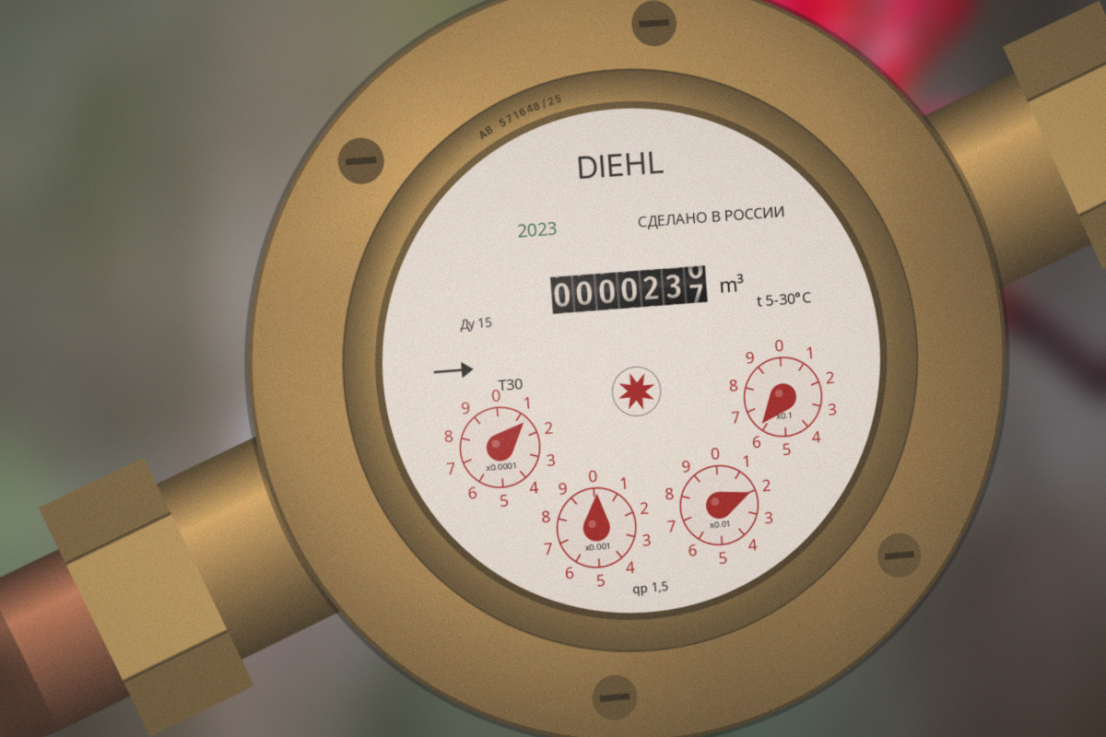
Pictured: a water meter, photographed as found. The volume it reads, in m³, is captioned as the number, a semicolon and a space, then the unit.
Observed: 236.6201; m³
